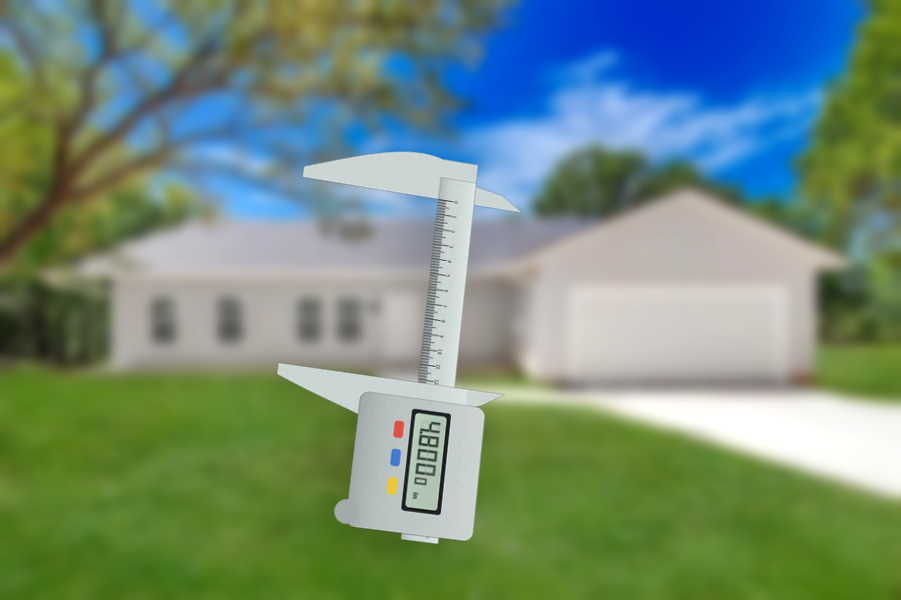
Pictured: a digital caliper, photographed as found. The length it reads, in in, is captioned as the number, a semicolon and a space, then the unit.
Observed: 4.8000; in
